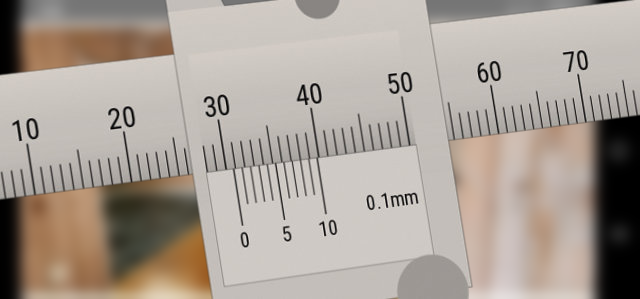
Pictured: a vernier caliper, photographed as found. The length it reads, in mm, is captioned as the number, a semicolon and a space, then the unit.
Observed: 30.8; mm
